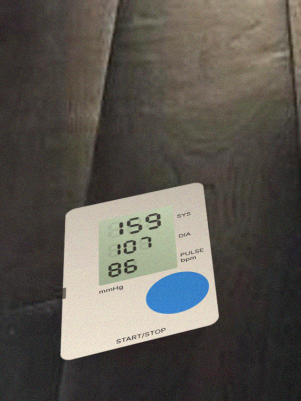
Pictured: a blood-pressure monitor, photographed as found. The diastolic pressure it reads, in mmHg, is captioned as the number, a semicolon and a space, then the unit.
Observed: 107; mmHg
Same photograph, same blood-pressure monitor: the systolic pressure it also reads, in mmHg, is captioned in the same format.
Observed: 159; mmHg
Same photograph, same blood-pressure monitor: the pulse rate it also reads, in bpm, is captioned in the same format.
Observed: 86; bpm
